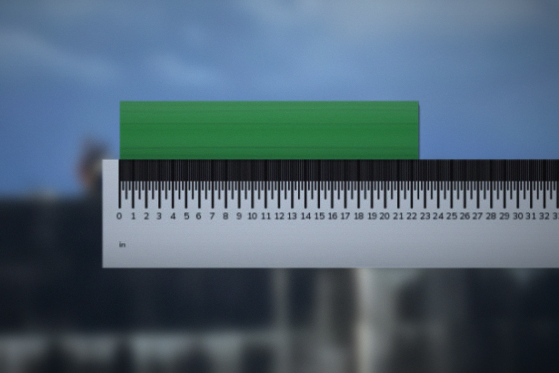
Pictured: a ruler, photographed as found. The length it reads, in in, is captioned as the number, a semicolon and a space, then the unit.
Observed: 22.5; in
